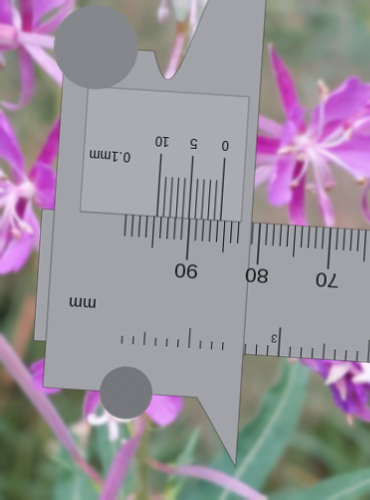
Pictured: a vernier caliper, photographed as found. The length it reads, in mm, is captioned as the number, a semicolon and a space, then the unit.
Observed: 85.6; mm
